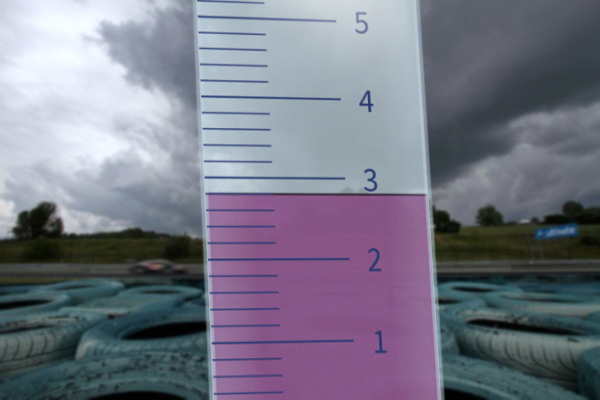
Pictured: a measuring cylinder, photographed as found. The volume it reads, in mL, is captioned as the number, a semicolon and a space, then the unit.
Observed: 2.8; mL
